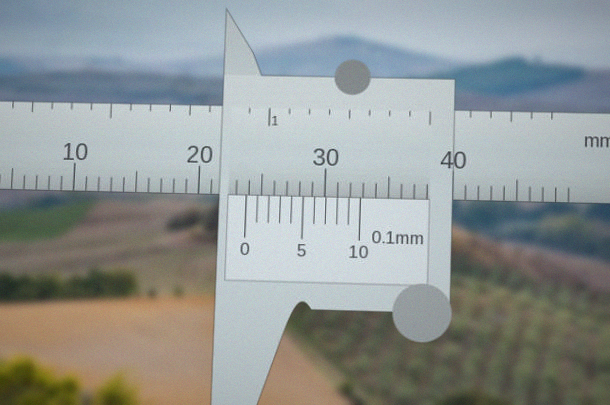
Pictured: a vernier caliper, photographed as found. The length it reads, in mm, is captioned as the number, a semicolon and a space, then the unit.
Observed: 23.8; mm
